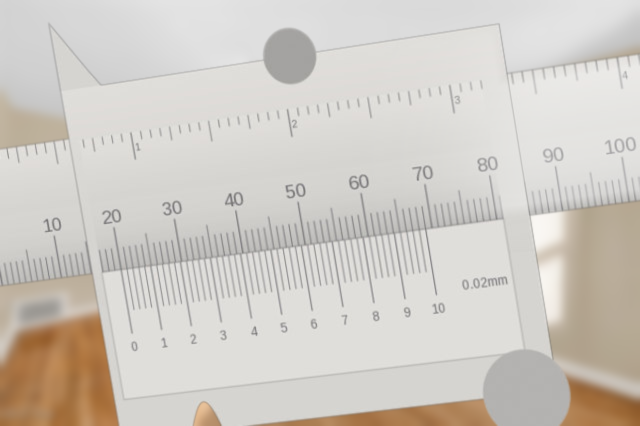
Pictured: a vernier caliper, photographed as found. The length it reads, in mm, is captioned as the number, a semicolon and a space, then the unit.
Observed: 20.0; mm
